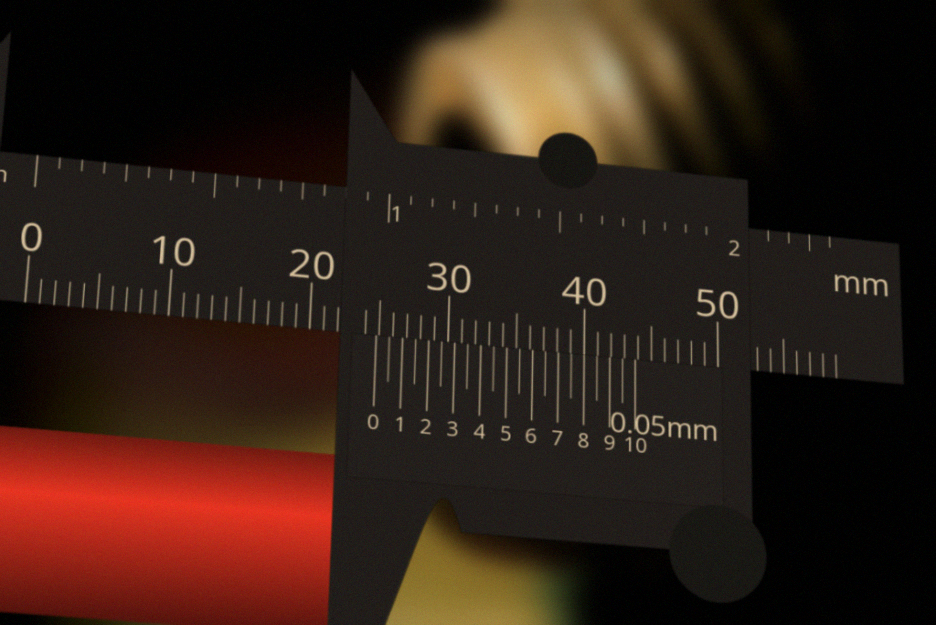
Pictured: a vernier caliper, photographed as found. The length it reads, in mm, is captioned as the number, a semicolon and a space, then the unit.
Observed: 24.8; mm
